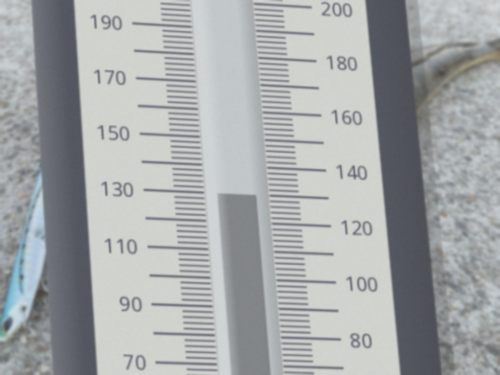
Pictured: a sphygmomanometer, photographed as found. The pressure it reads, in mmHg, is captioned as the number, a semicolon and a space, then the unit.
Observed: 130; mmHg
